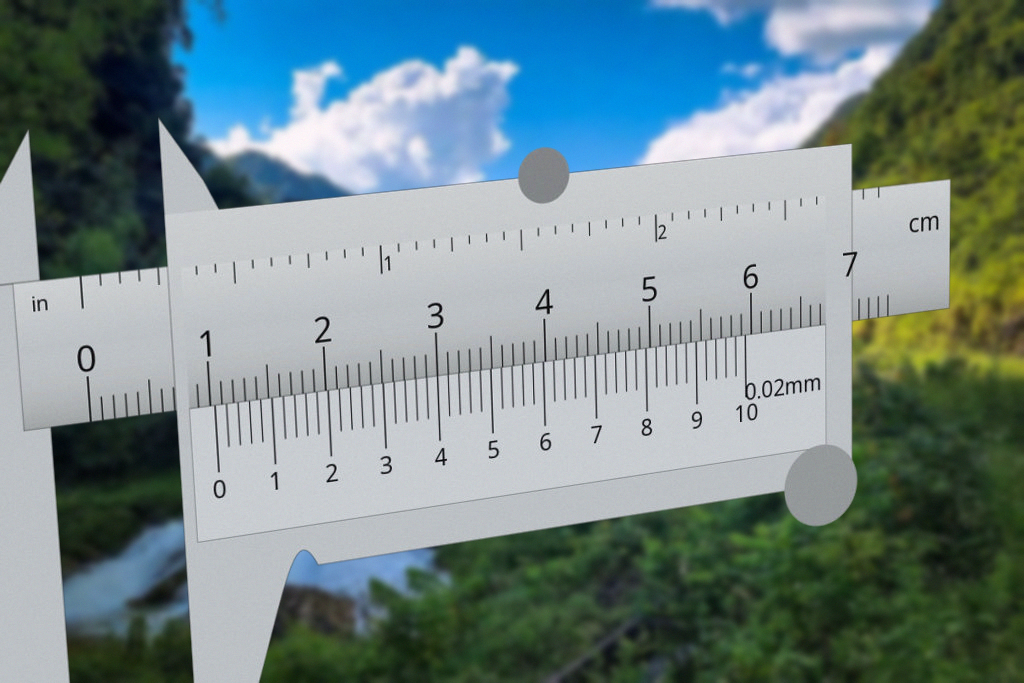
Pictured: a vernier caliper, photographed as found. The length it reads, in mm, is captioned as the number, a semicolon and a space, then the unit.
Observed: 10.4; mm
